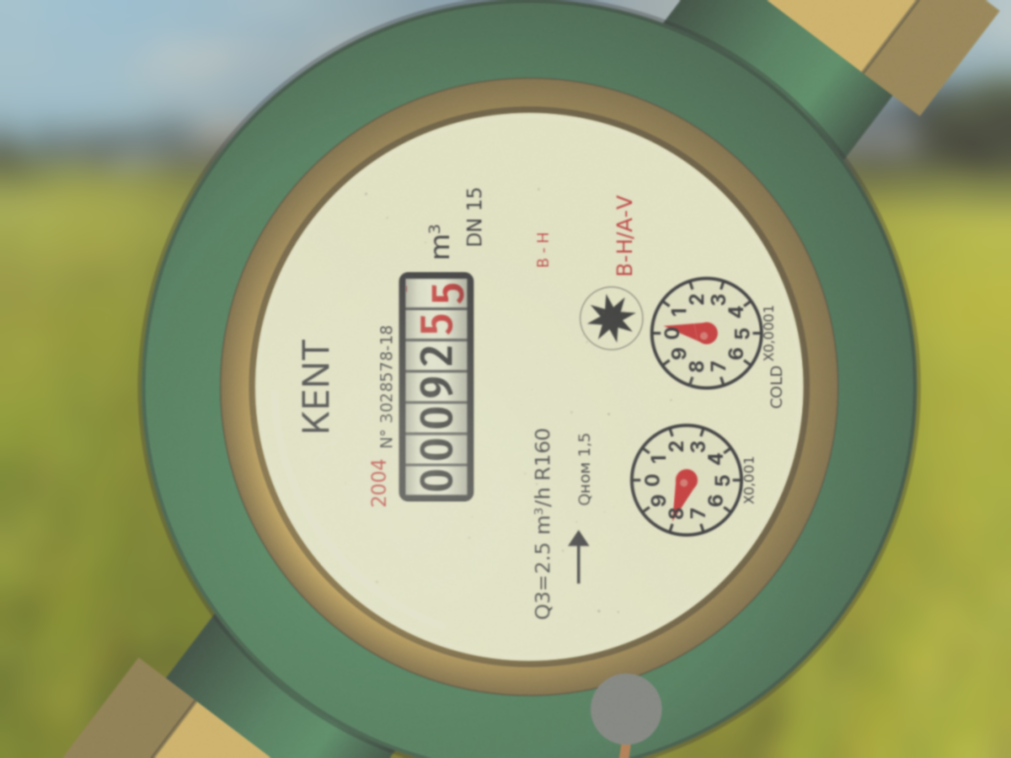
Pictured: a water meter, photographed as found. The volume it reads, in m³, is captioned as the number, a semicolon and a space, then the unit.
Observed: 92.5480; m³
